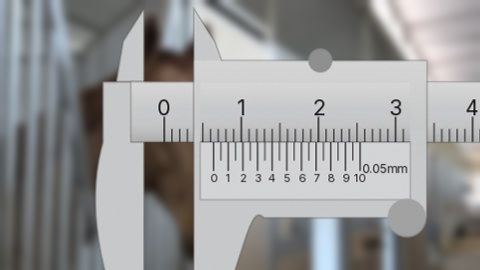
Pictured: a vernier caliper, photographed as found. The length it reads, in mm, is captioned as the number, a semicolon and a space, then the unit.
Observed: 6.4; mm
